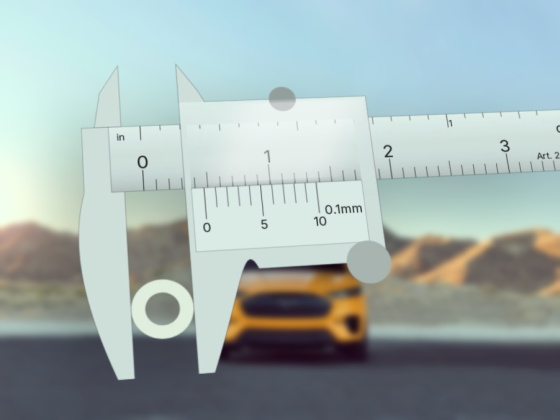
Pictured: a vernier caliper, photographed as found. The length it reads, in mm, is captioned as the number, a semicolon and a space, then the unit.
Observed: 4.7; mm
